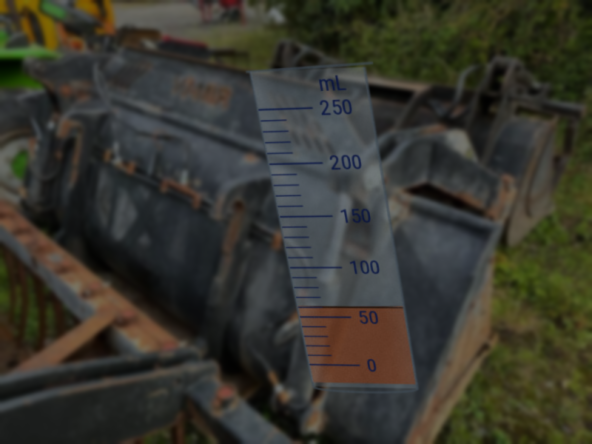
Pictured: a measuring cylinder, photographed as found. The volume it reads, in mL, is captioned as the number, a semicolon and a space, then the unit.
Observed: 60; mL
